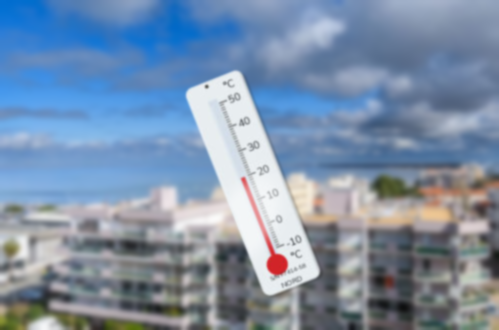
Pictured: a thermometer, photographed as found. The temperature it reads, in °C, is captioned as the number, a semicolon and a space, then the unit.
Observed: 20; °C
